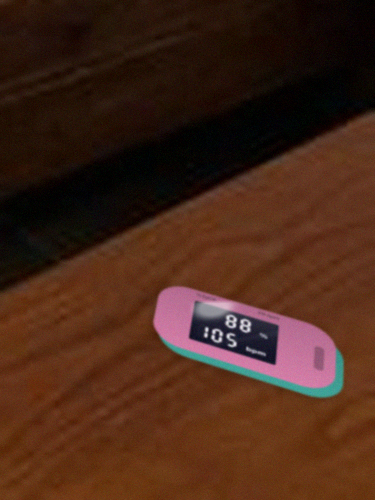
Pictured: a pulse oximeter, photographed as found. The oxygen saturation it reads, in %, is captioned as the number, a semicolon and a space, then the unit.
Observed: 88; %
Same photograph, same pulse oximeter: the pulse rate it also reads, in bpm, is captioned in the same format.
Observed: 105; bpm
